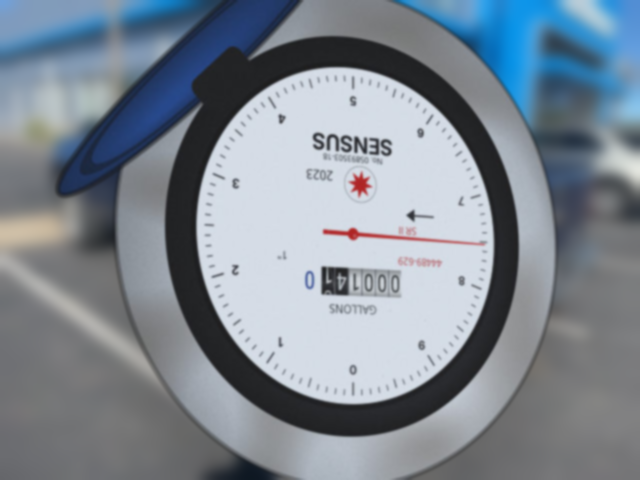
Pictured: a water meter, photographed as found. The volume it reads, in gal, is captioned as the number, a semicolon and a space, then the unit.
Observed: 1407.5; gal
